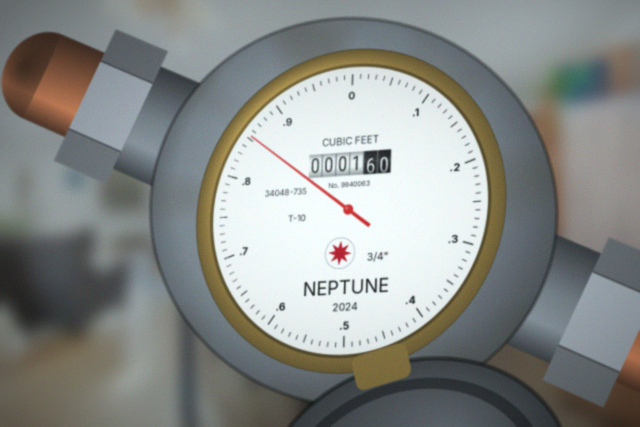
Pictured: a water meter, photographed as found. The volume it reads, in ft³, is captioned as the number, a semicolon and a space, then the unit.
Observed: 159.85; ft³
